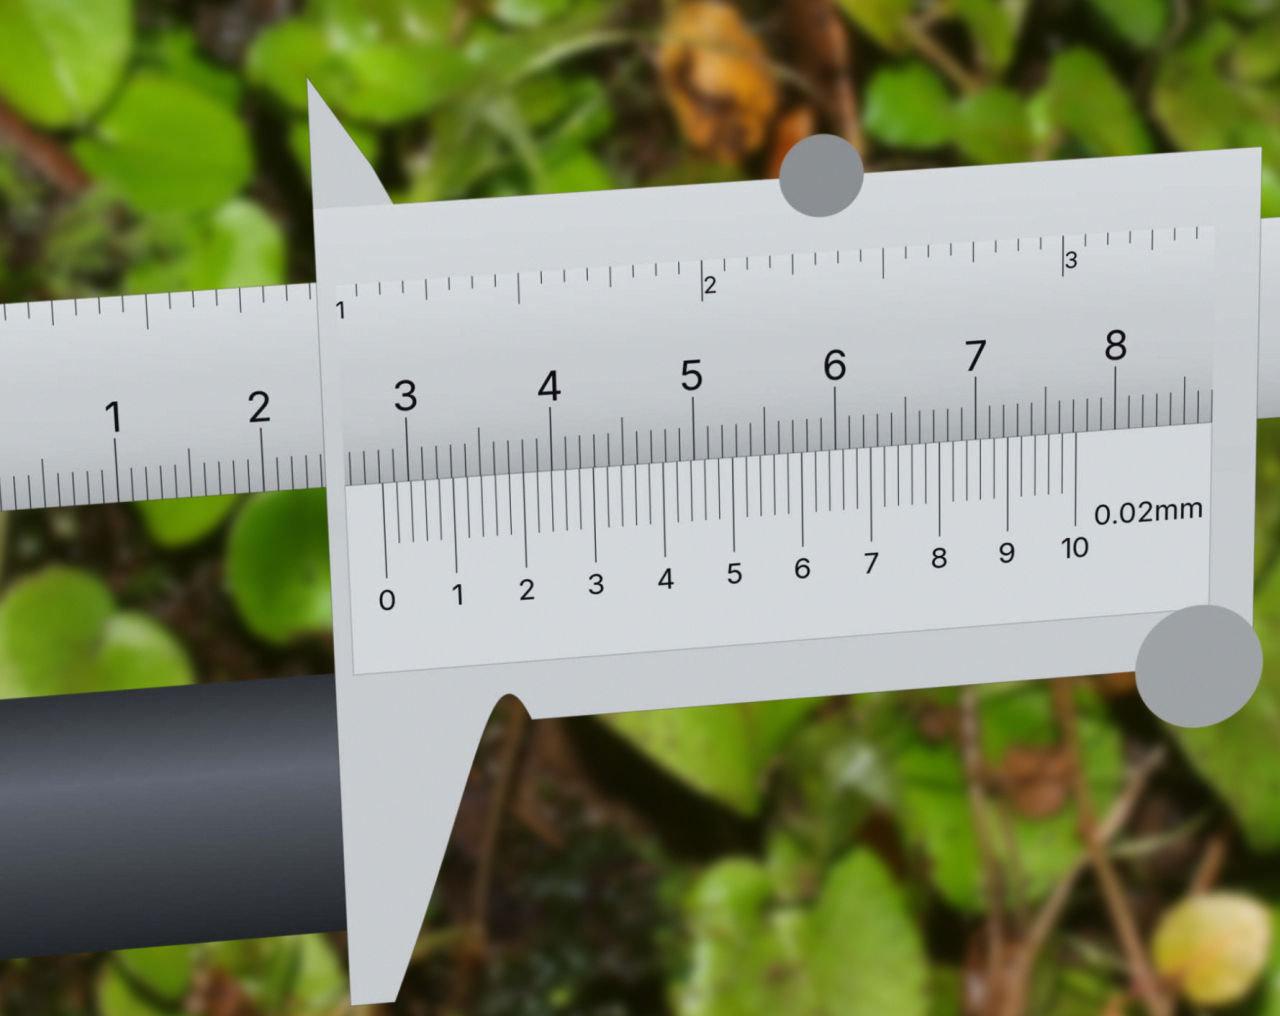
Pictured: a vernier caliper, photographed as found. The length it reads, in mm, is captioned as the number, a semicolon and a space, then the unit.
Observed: 28.2; mm
